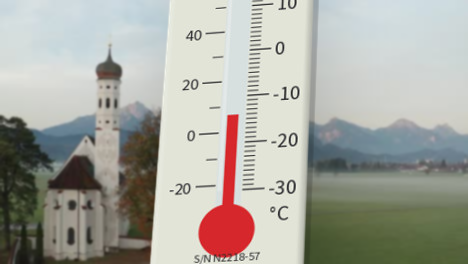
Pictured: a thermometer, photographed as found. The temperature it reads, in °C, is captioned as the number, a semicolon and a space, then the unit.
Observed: -14; °C
